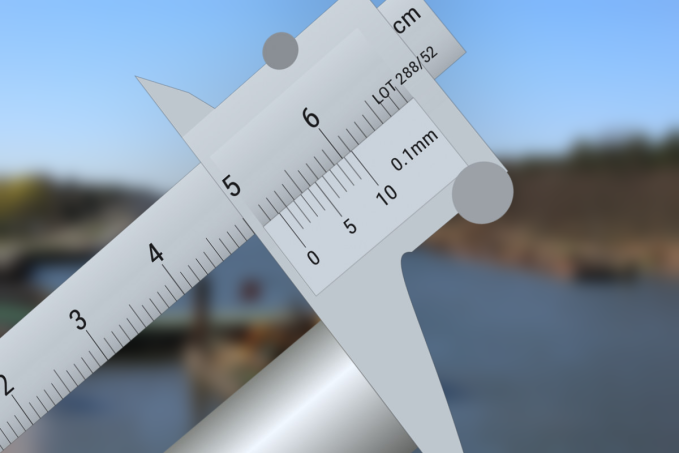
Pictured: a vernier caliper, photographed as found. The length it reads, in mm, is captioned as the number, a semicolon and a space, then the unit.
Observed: 52.1; mm
